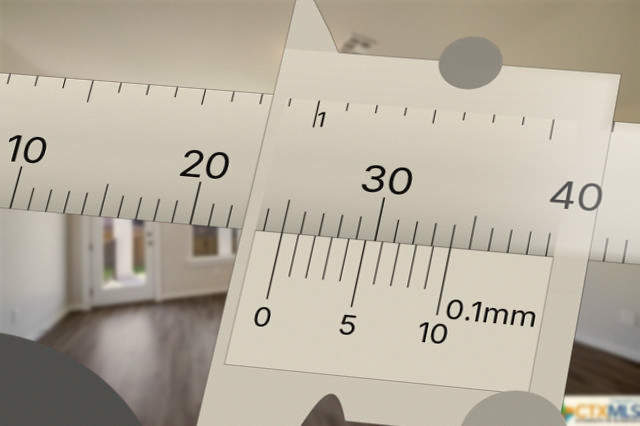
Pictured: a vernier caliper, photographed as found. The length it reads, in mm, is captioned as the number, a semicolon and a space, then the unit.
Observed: 25.0; mm
